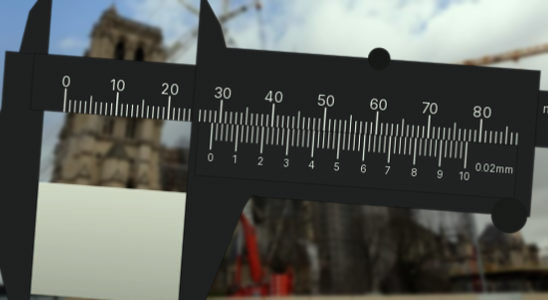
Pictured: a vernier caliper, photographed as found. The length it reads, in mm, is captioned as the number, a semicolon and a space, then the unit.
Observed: 28.5; mm
